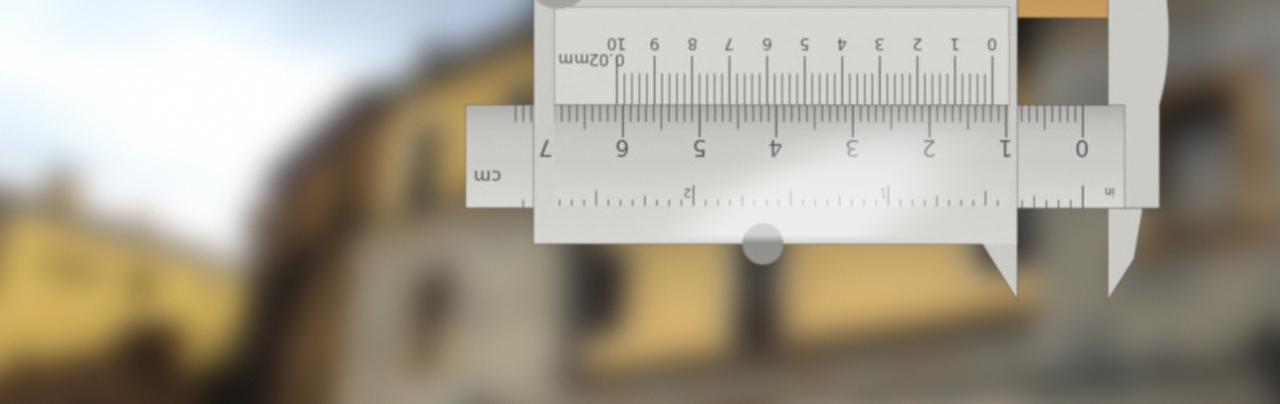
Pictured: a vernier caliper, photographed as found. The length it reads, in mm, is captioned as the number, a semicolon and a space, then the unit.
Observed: 11.8; mm
